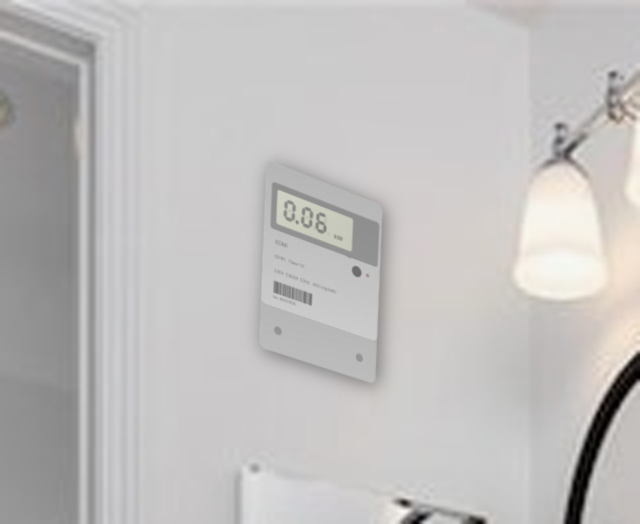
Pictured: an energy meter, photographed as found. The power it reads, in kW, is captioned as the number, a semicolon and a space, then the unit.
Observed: 0.06; kW
